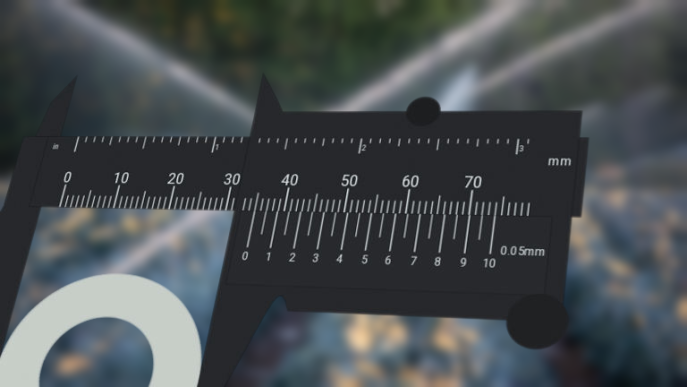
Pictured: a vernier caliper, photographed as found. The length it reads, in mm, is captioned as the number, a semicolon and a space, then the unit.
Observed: 35.0; mm
